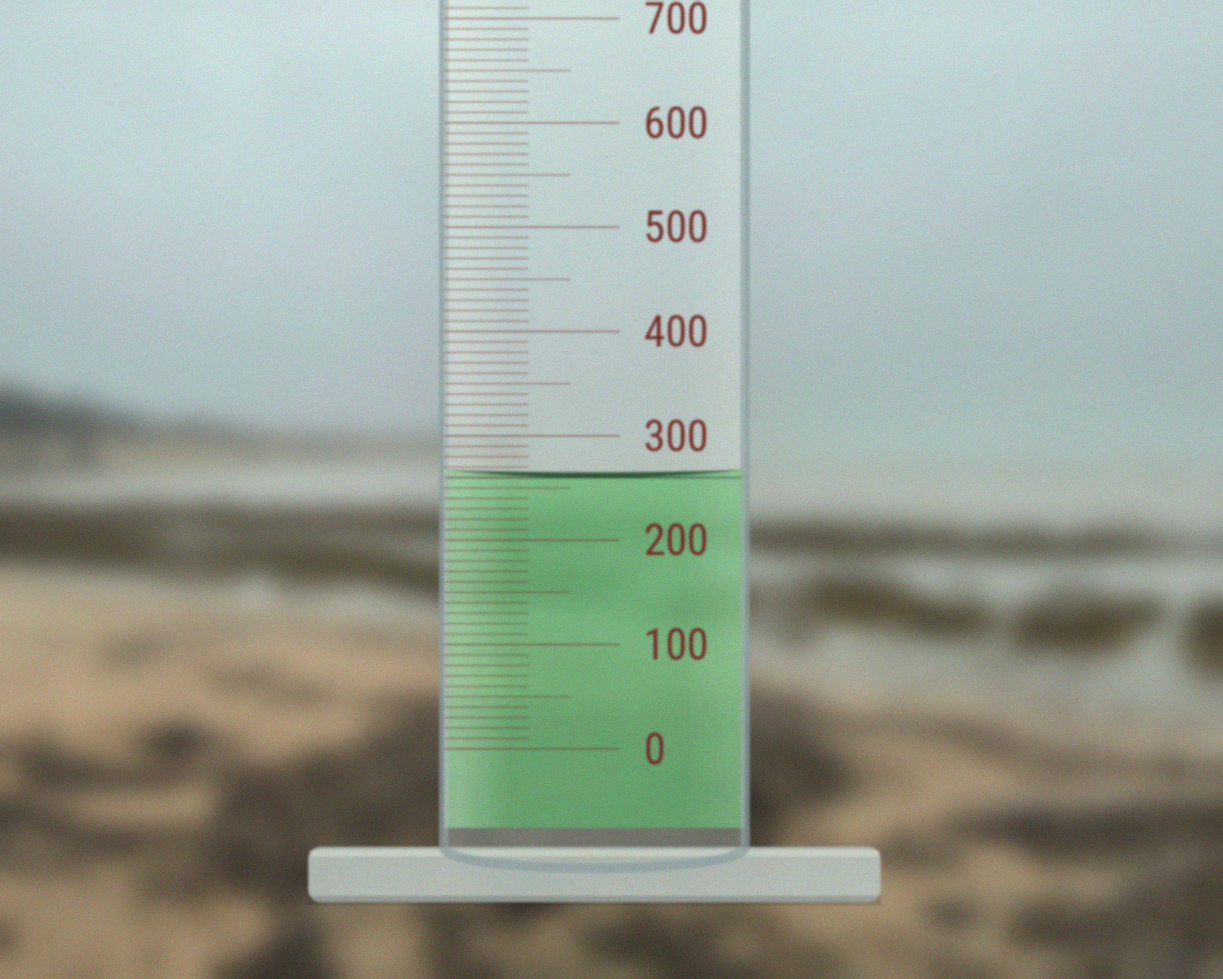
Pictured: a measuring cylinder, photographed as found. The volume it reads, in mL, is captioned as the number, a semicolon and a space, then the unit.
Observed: 260; mL
